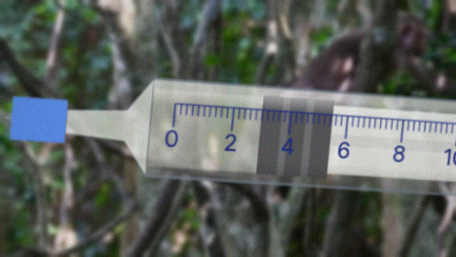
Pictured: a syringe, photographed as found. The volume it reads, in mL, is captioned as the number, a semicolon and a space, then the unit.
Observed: 3; mL
